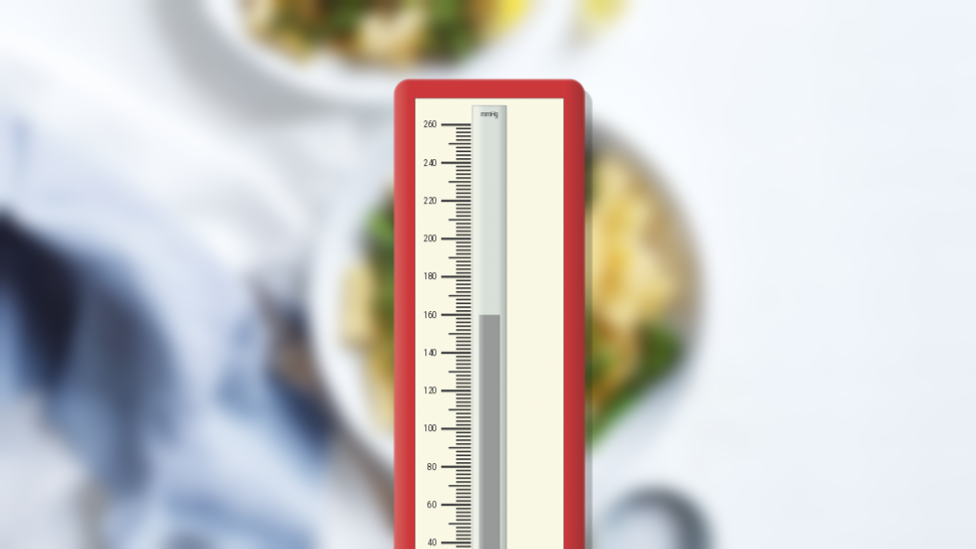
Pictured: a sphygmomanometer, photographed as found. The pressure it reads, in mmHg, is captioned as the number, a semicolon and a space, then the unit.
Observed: 160; mmHg
